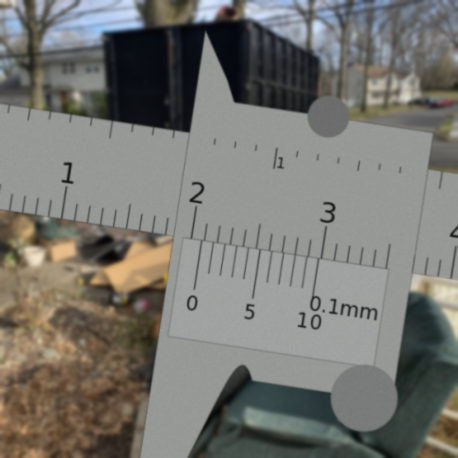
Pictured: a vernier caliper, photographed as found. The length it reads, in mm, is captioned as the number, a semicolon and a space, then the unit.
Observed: 20.8; mm
